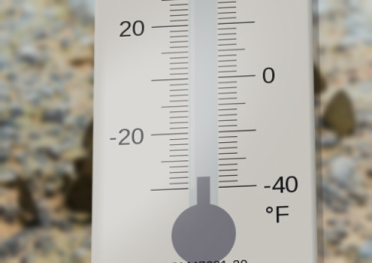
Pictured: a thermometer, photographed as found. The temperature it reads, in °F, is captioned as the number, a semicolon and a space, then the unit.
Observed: -36; °F
